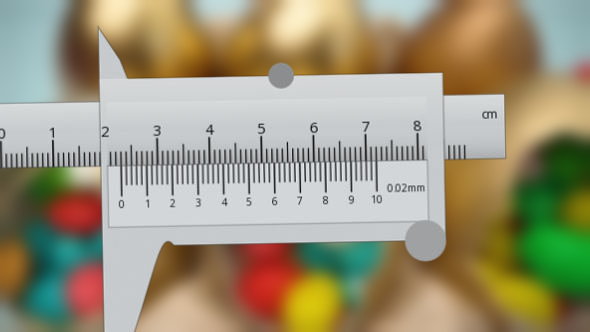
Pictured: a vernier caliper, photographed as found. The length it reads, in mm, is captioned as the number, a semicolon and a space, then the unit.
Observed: 23.0; mm
